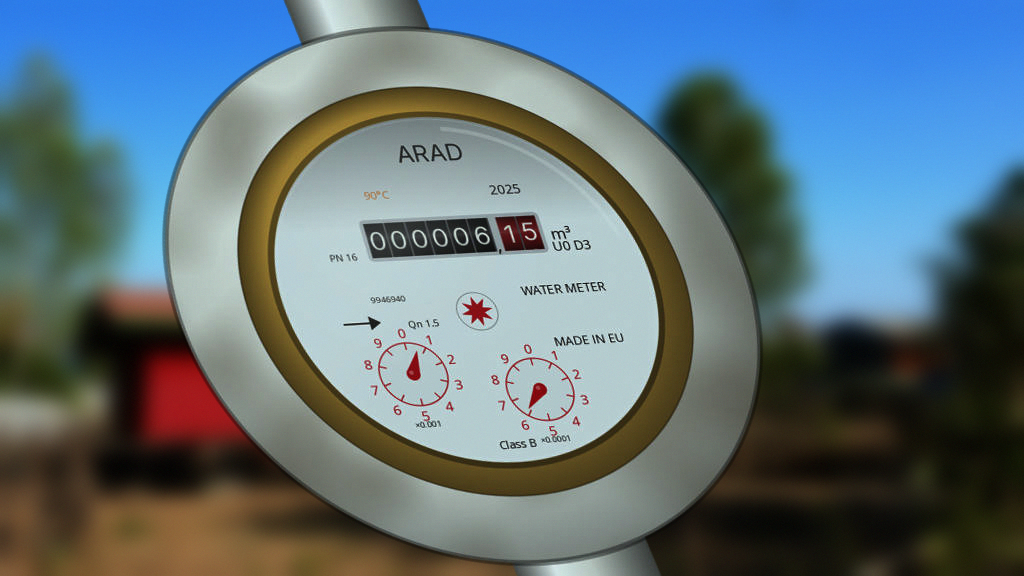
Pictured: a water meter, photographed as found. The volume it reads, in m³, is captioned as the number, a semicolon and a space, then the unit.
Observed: 6.1506; m³
